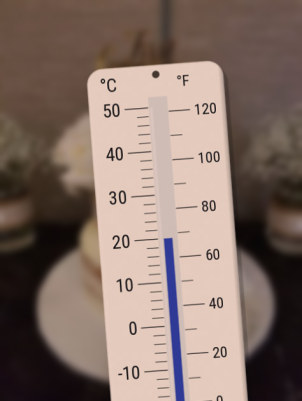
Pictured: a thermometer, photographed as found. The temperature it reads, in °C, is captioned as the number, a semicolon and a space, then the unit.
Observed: 20; °C
